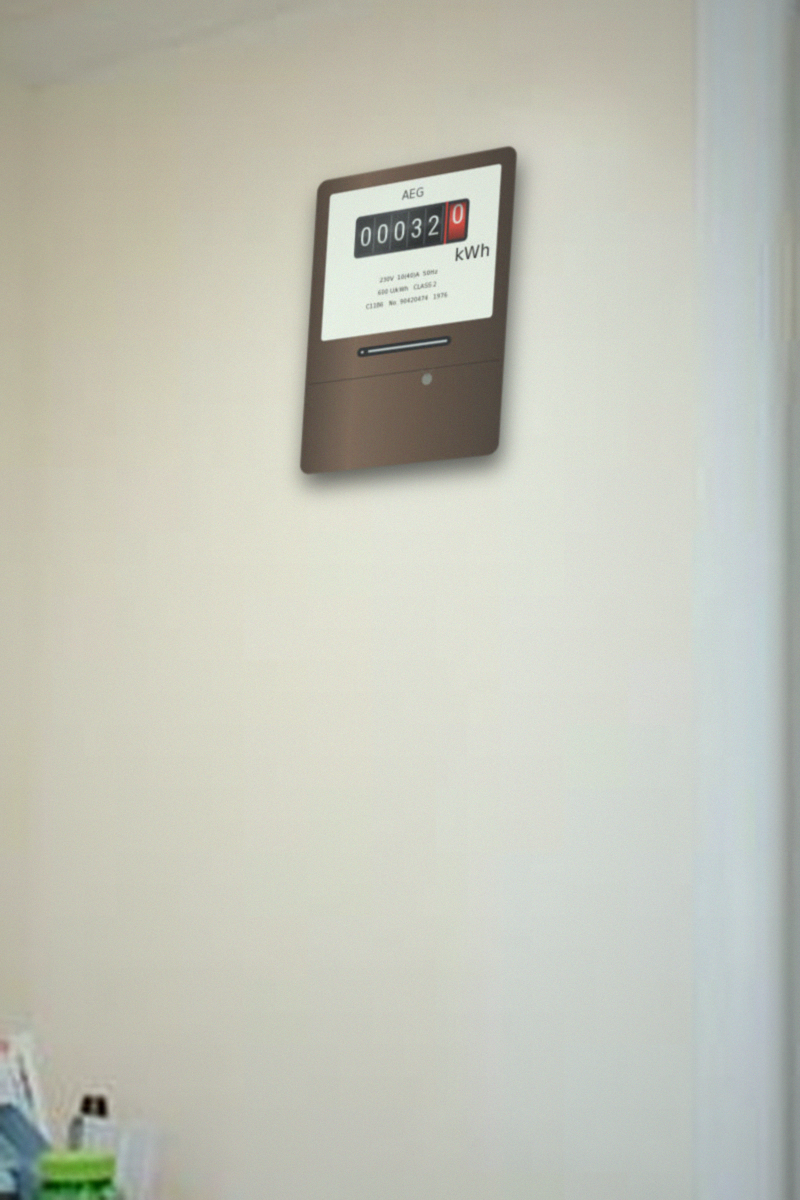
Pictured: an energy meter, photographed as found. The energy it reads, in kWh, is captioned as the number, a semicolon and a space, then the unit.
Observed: 32.0; kWh
